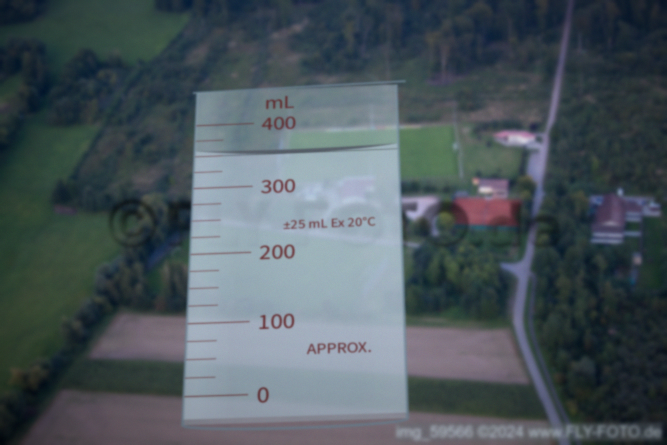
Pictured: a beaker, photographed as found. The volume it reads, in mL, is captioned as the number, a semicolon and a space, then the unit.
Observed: 350; mL
